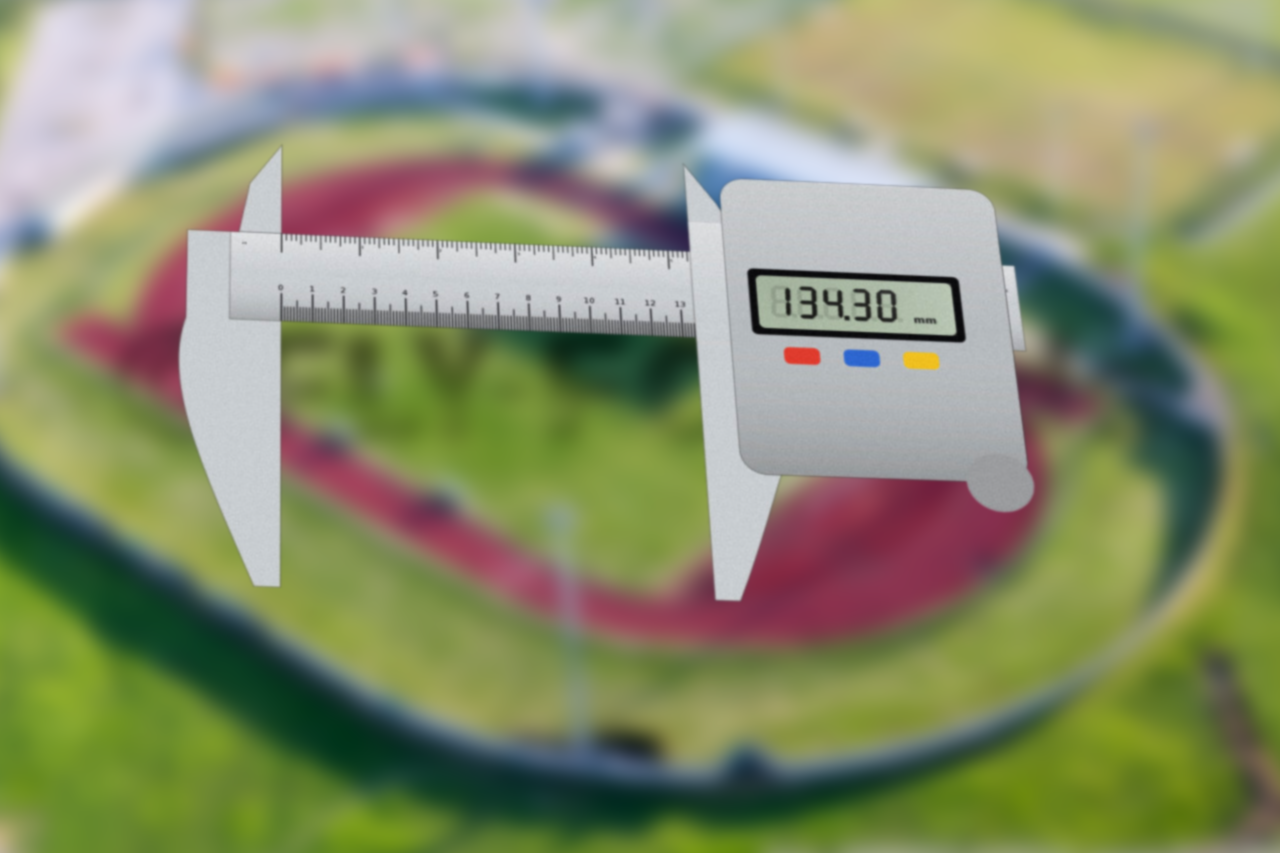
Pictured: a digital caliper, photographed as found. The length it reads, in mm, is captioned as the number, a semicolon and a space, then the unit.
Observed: 134.30; mm
